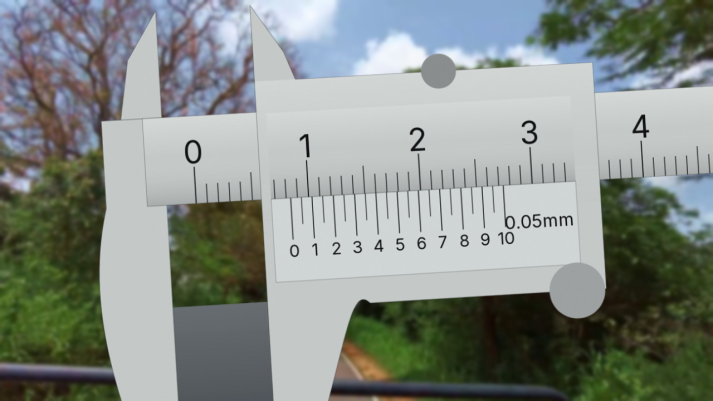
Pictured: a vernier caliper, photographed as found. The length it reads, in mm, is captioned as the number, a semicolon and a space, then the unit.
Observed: 8.4; mm
